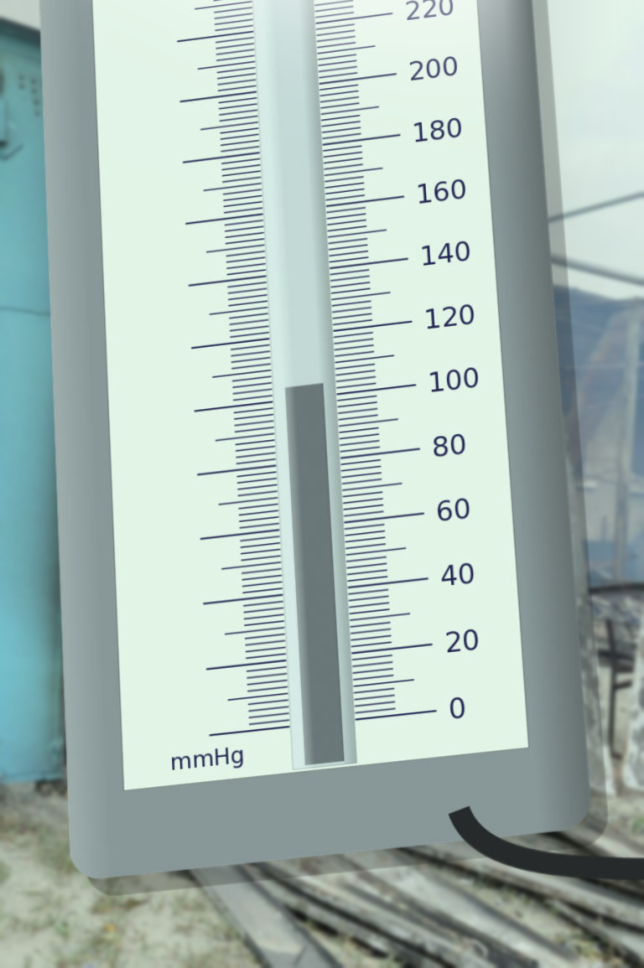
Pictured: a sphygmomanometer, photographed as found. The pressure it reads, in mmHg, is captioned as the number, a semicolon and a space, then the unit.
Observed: 104; mmHg
